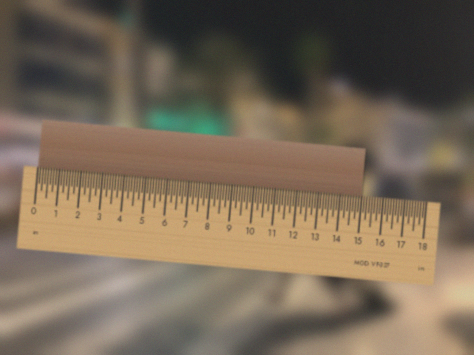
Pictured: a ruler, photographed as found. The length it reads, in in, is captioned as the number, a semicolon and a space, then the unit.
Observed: 15; in
